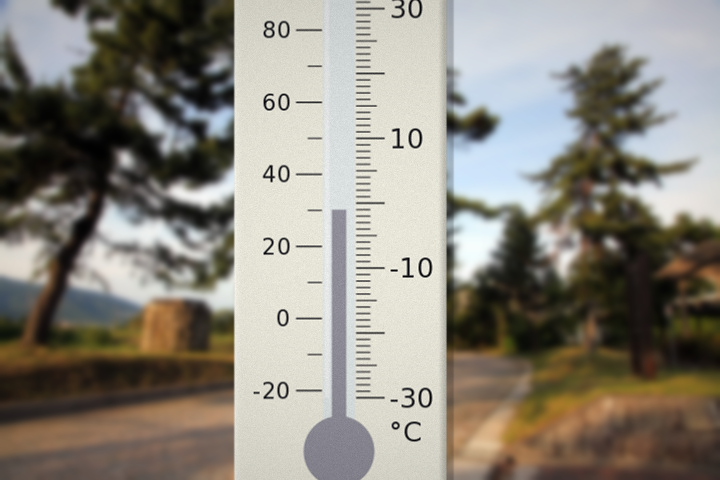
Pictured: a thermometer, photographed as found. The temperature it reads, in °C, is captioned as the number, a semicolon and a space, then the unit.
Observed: -1; °C
